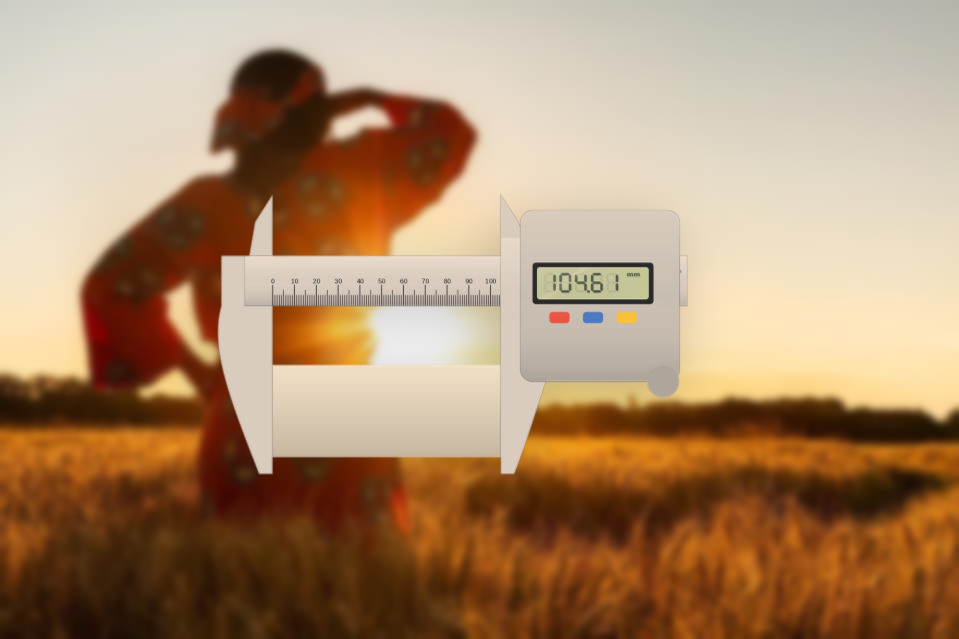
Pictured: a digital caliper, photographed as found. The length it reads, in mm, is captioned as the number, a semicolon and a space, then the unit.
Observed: 104.61; mm
